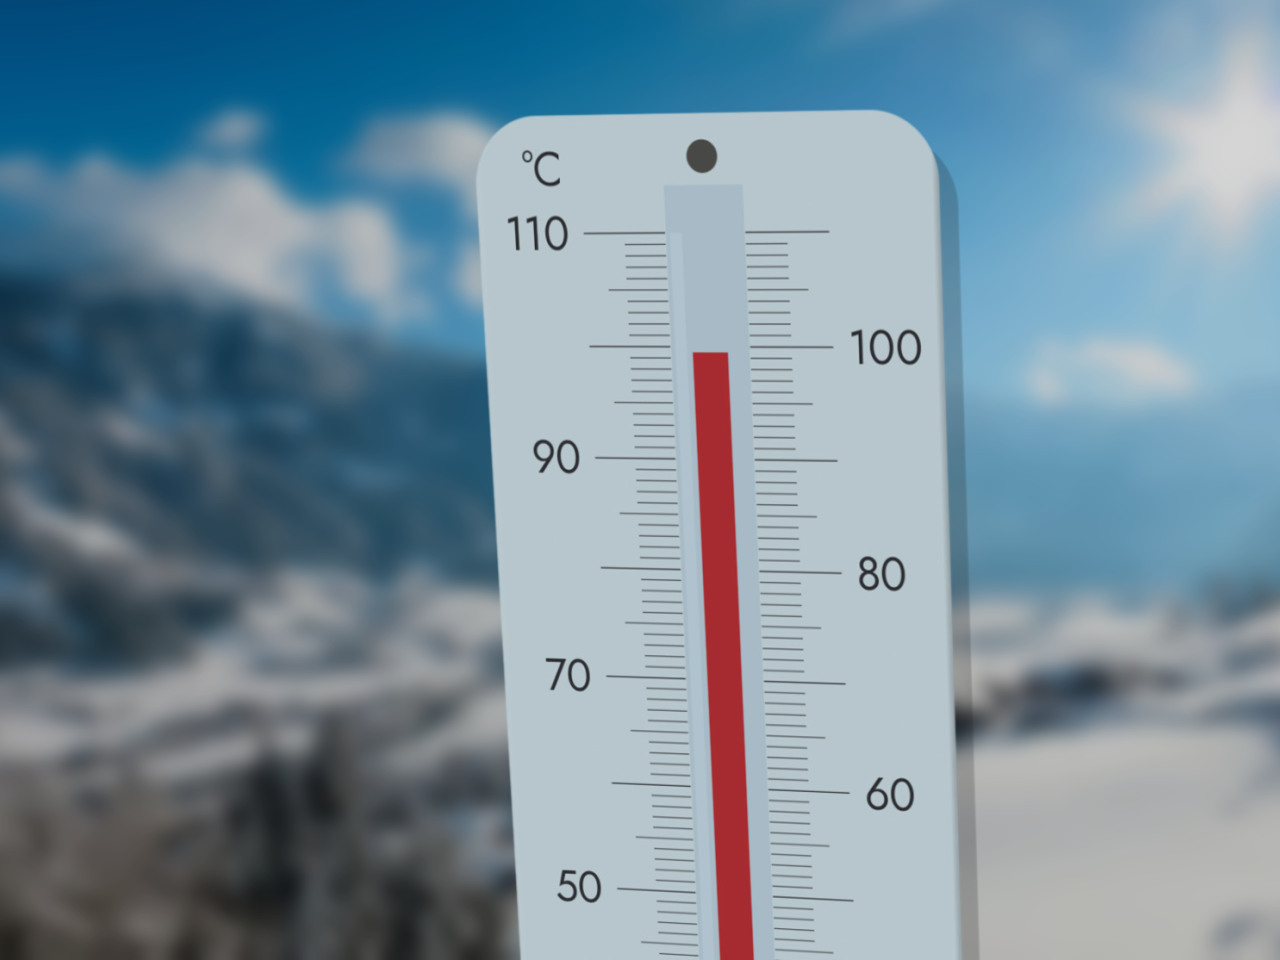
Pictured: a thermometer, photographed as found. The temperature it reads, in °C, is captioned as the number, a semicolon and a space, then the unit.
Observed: 99.5; °C
